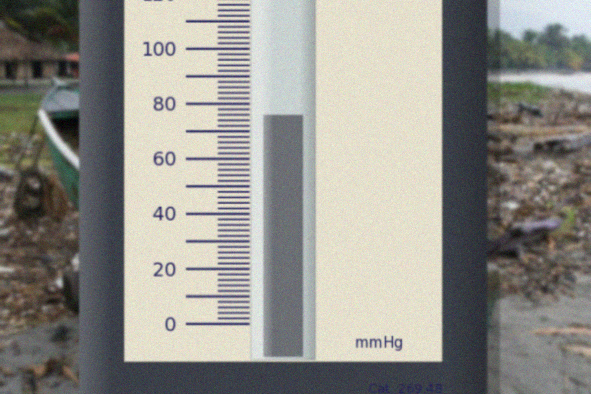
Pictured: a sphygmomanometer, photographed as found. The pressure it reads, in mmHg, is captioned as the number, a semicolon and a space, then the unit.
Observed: 76; mmHg
